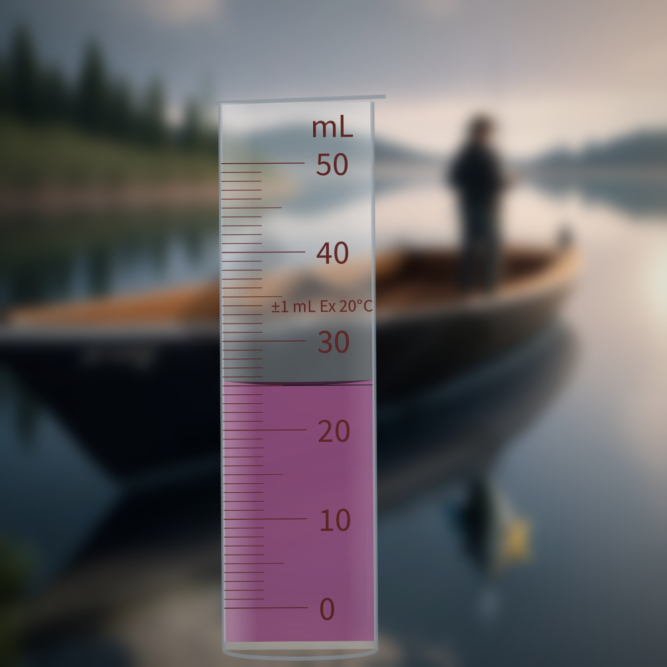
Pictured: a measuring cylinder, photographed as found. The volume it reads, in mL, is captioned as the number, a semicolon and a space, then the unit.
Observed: 25; mL
